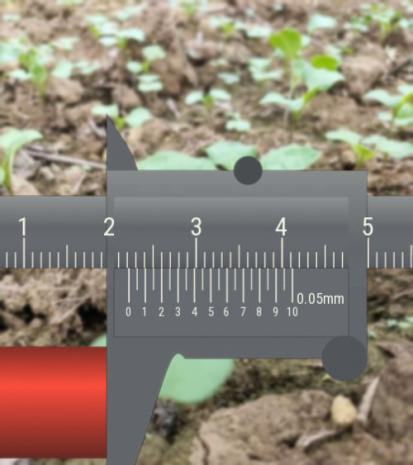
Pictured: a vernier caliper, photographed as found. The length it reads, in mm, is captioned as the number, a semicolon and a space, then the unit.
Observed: 22.2; mm
